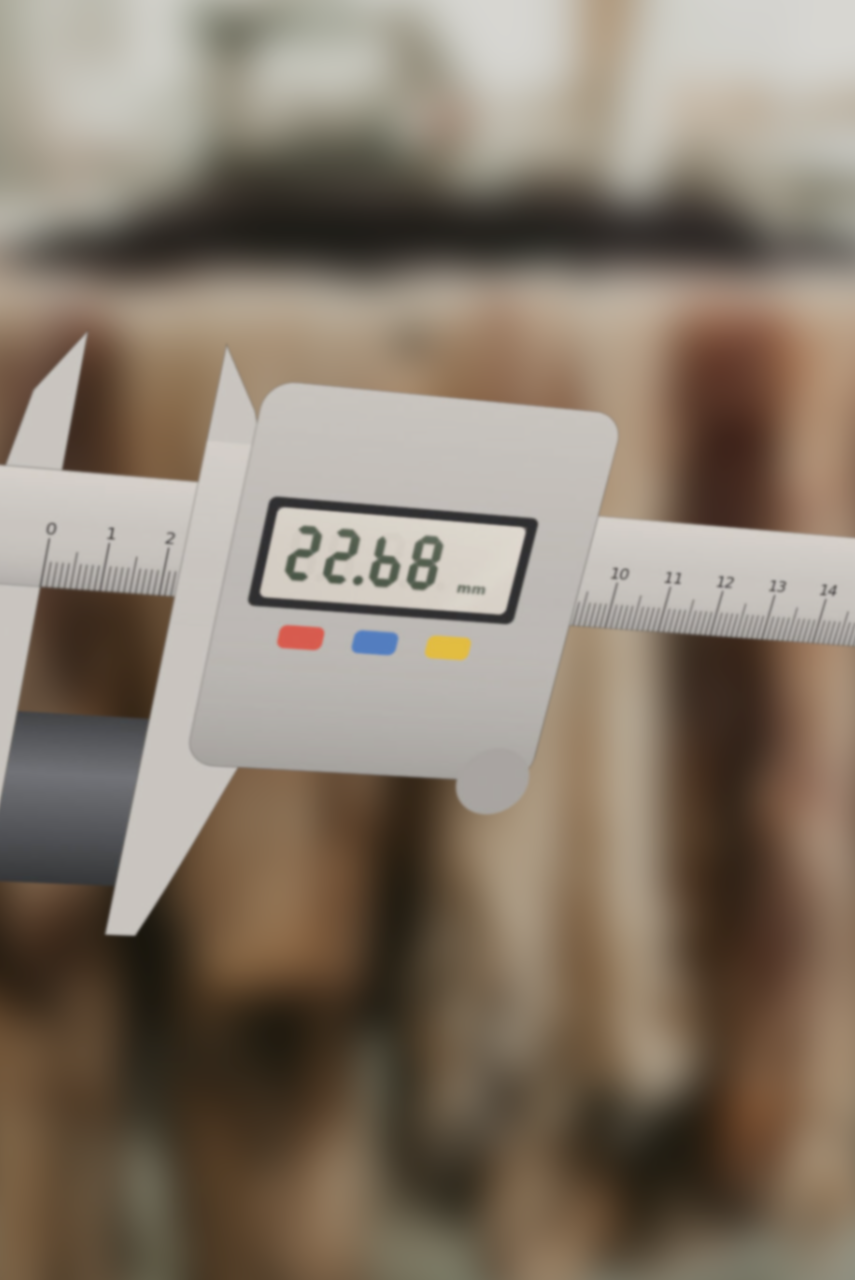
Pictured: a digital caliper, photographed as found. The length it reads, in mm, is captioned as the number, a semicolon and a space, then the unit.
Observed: 22.68; mm
